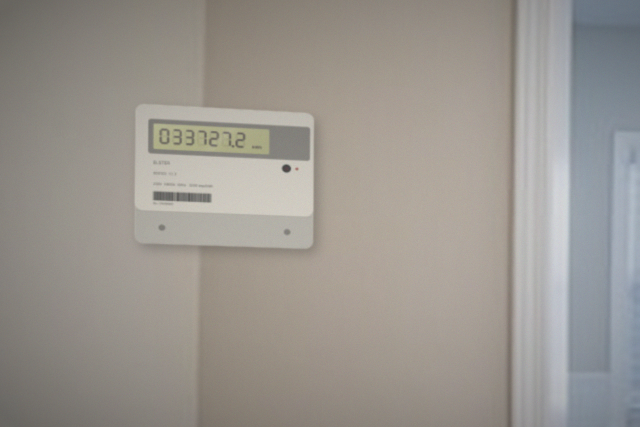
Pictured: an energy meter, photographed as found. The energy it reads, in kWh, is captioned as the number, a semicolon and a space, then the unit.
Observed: 33727.2; kWh
